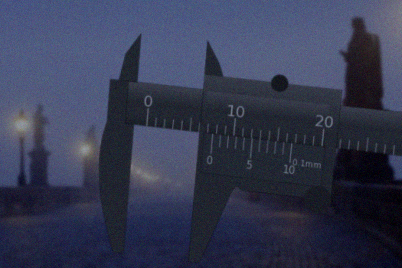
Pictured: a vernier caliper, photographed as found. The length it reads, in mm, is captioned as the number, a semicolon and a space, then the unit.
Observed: 7.6; mm
